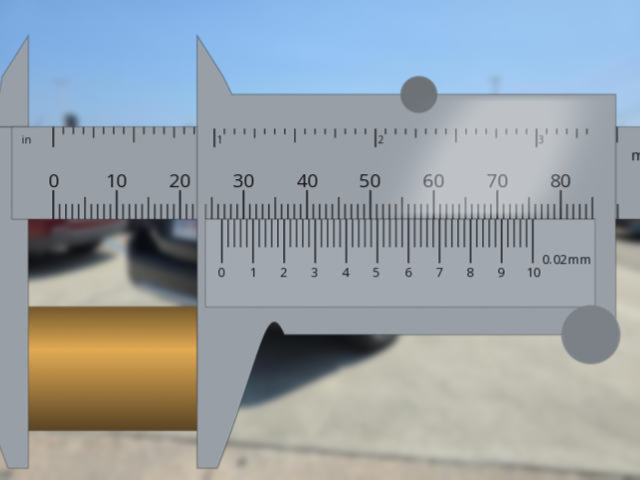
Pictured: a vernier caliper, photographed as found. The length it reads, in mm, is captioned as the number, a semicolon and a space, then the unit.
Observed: 26.6; mm
